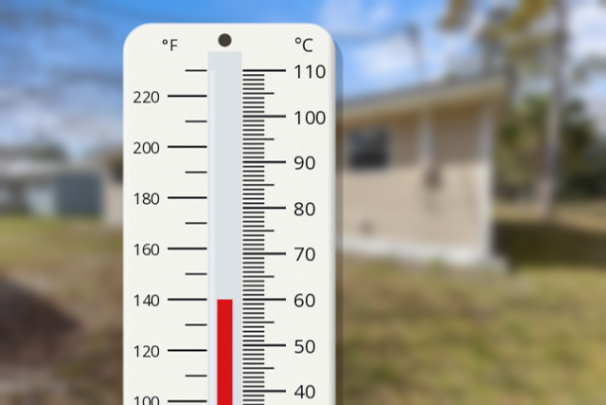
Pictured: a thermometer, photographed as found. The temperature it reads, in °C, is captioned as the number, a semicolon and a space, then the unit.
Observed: 60; °C
